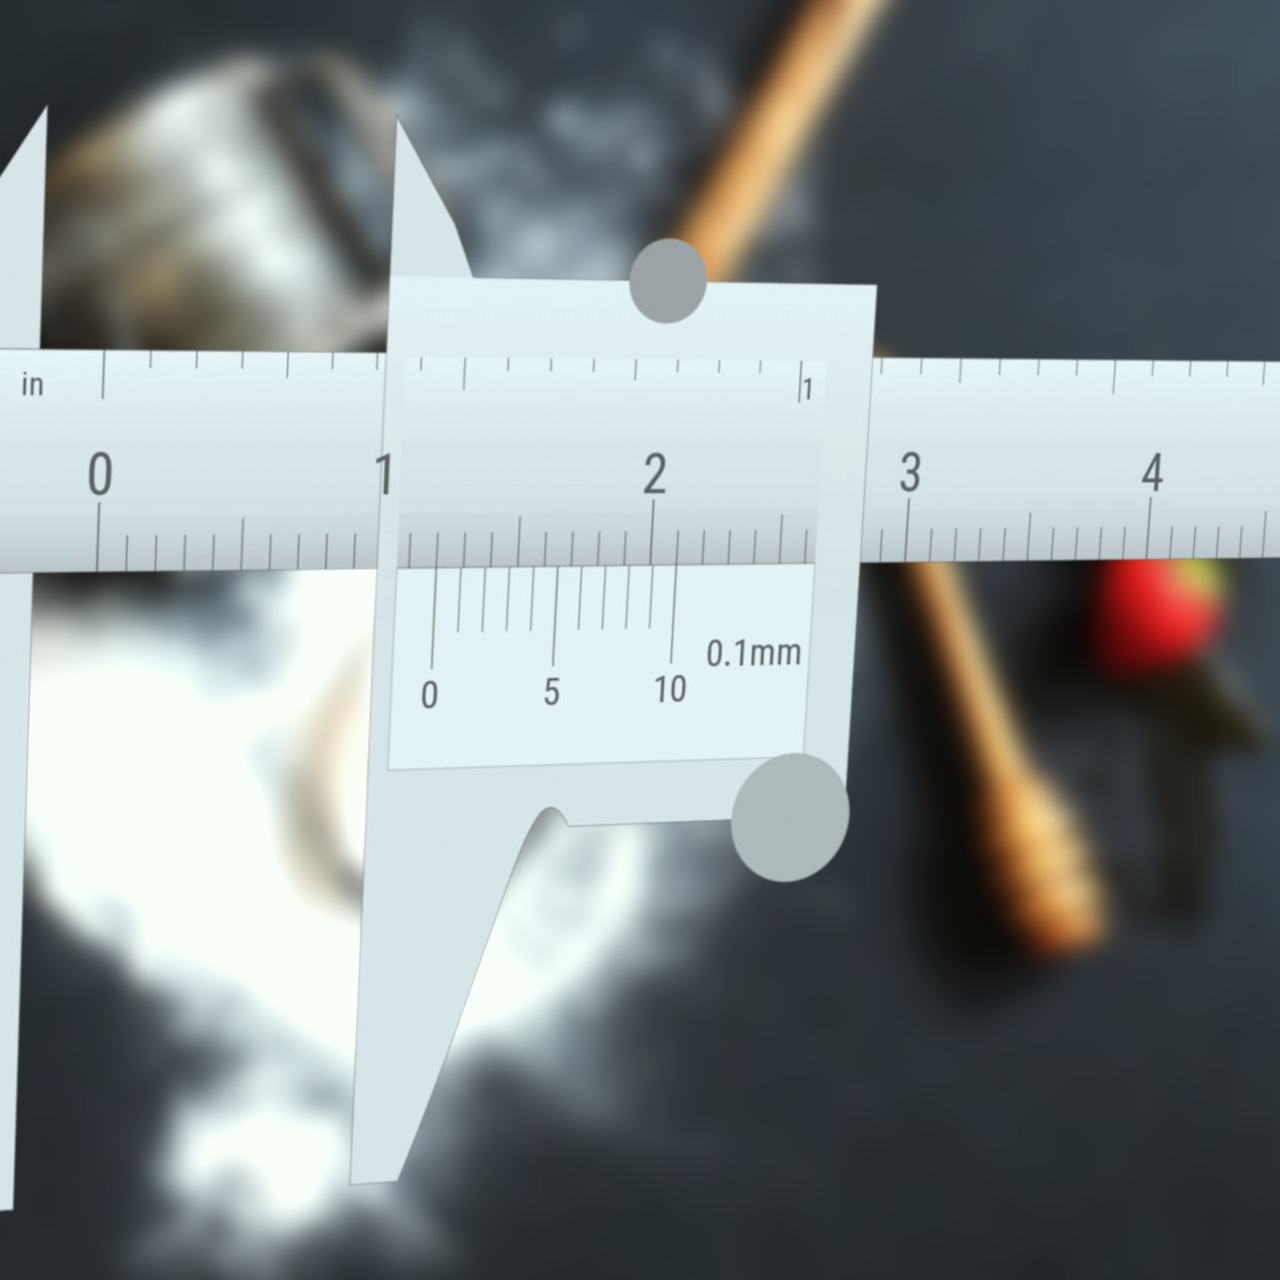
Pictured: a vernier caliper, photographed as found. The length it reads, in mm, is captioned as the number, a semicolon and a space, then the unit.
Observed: 12.0; mm
